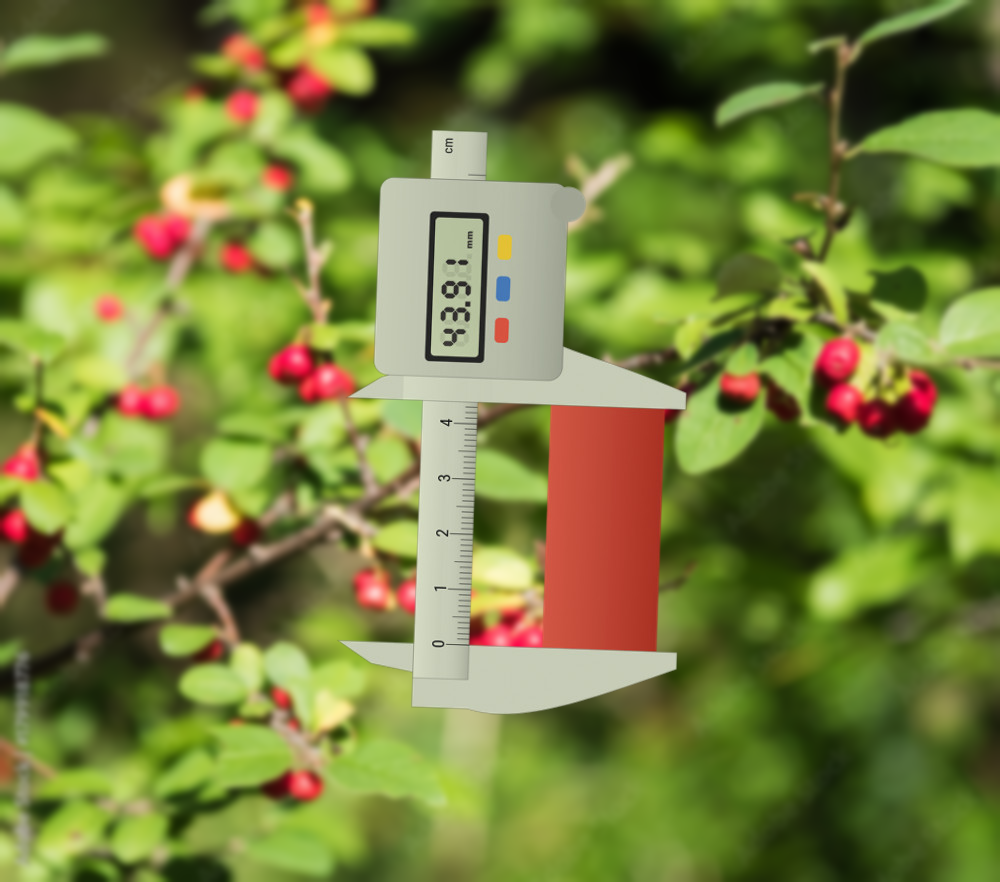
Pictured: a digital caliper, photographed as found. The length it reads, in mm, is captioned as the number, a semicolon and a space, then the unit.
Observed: 43.91; mm
